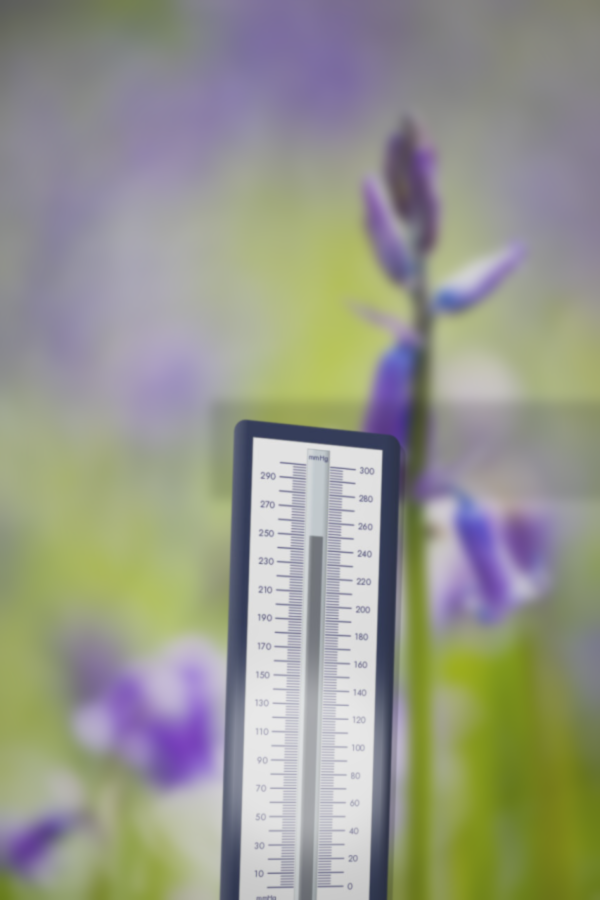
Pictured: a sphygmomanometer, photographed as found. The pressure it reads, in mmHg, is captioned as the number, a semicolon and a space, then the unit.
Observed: 250; mmHg
